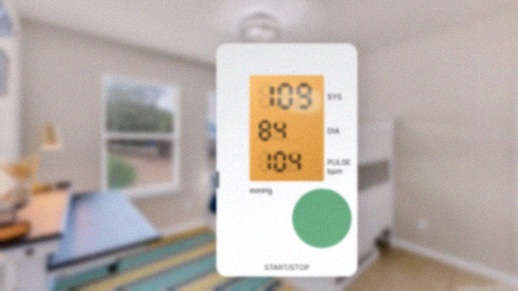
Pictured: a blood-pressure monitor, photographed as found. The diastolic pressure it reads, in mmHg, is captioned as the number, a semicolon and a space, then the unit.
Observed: 84; mmHg
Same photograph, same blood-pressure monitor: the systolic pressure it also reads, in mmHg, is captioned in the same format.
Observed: 109; mmHg
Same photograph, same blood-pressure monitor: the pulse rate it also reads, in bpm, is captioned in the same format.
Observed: 104; bpm
